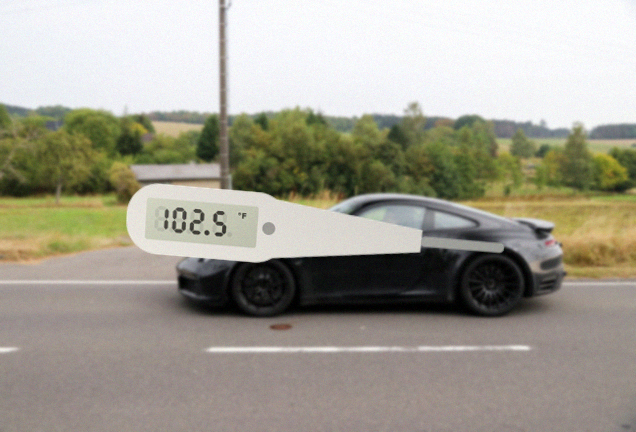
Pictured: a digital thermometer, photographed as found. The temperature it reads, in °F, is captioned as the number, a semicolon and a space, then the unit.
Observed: 102.5; °F
